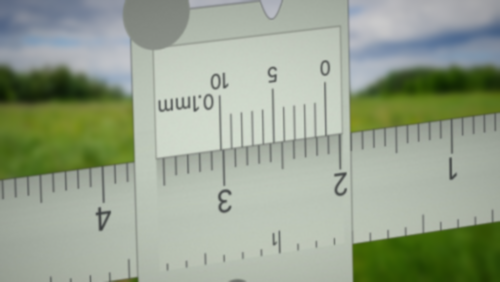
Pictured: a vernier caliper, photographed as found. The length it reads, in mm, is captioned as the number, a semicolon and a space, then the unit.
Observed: 21.2; mm
